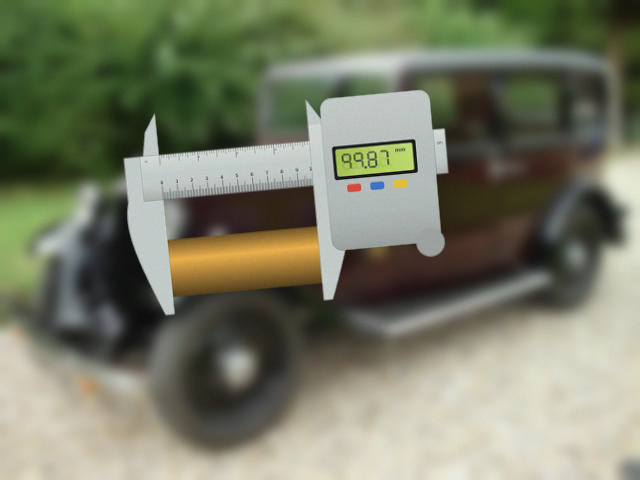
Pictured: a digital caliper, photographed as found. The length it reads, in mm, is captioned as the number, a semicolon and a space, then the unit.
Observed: 99.87; mm
